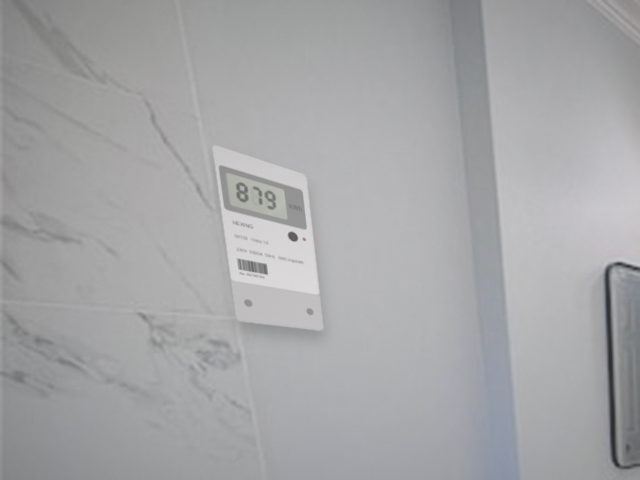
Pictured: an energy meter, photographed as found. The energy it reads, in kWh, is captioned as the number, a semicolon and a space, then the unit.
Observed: 879; kWh
